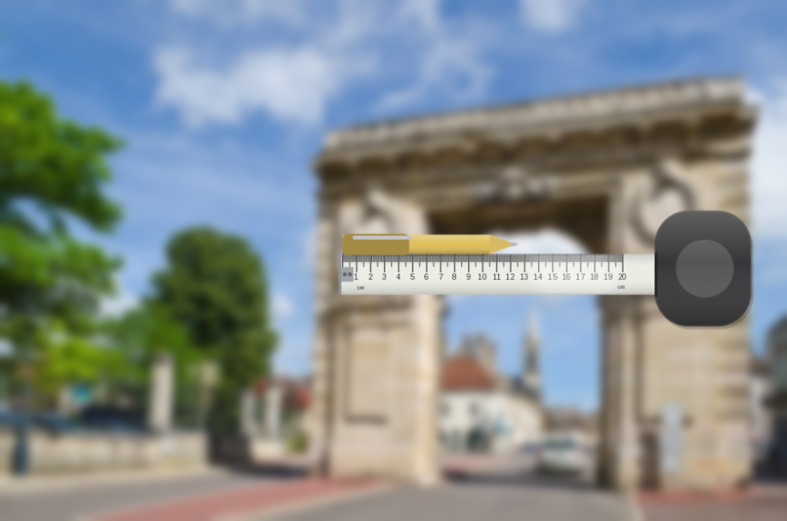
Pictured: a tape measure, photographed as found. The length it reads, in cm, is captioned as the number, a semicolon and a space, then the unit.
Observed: 12.5; cm
